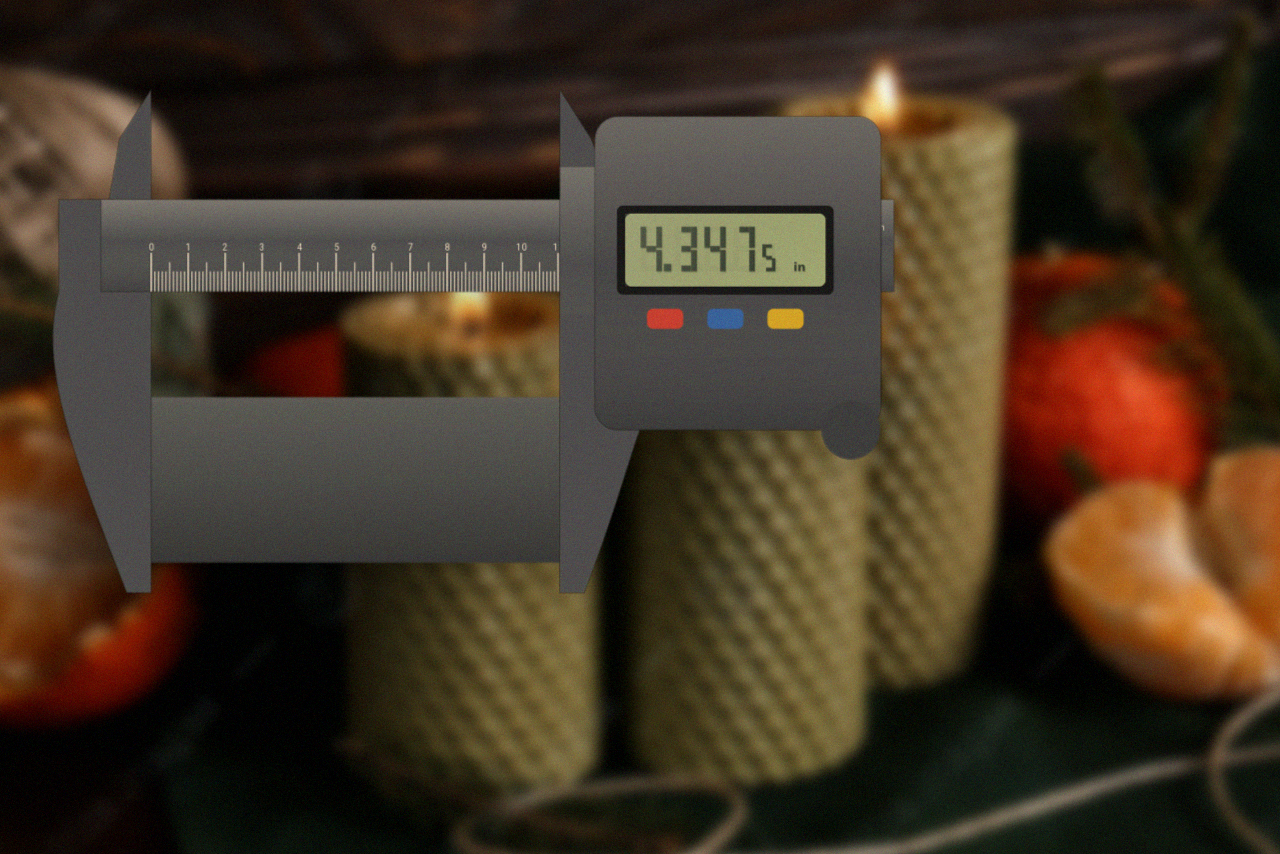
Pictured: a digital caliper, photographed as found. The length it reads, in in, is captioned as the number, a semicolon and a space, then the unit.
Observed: 4.3475; in
